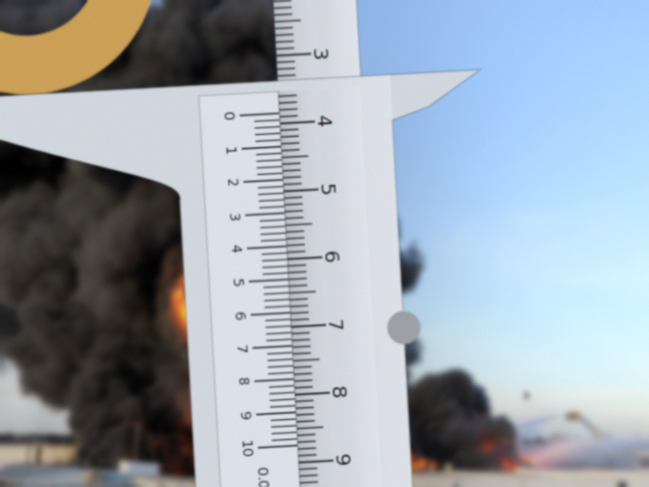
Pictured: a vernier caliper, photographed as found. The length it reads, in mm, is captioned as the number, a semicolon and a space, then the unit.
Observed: 38.5; mm
